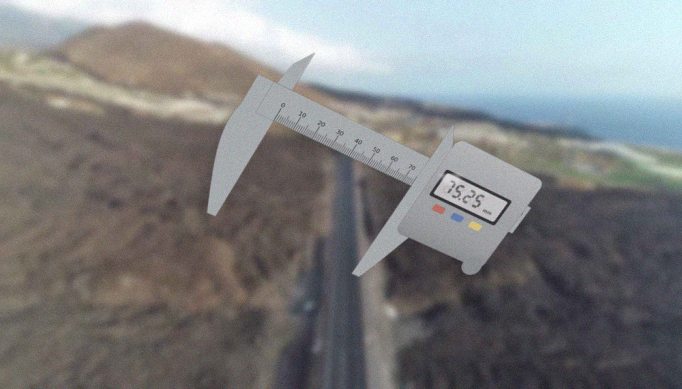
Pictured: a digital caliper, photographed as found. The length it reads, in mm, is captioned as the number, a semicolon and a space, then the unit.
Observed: 75.25; mm
